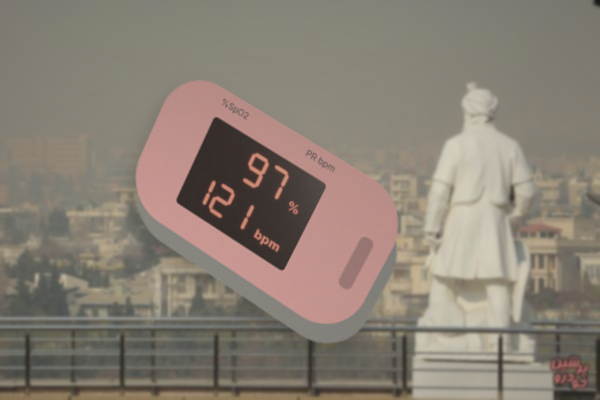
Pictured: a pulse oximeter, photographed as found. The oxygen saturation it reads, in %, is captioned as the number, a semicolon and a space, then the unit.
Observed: 97; %
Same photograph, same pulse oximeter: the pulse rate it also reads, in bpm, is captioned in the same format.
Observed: 121; bpm
